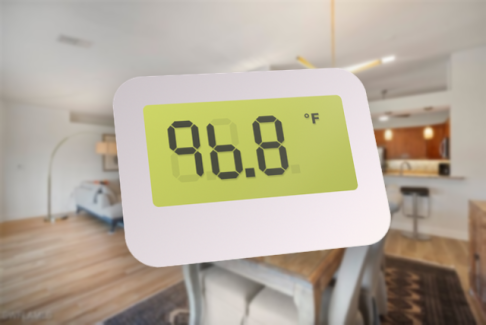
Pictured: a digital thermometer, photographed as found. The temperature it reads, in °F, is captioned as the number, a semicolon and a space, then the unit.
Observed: 96.8; °F
